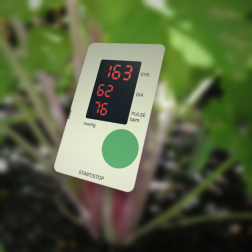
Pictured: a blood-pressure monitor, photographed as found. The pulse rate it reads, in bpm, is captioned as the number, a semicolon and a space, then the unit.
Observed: 76; bpm
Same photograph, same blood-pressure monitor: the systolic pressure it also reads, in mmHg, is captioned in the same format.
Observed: 163; mmHg
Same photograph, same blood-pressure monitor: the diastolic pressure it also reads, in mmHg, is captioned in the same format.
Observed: 62; mmHg
